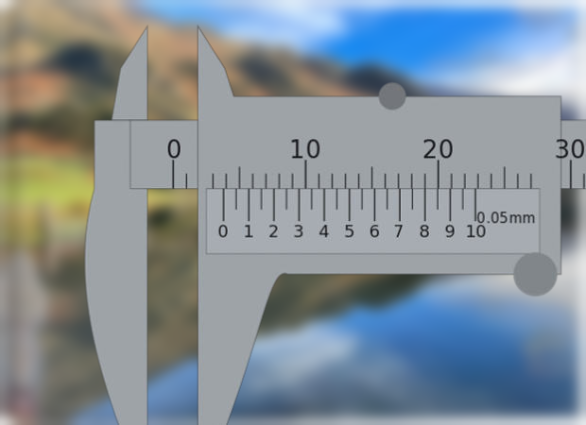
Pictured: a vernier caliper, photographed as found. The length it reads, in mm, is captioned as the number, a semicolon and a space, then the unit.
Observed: 3.8; mm
